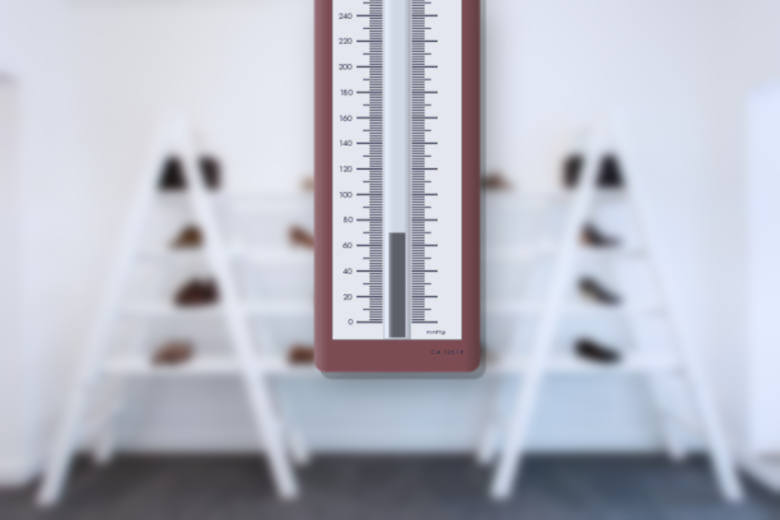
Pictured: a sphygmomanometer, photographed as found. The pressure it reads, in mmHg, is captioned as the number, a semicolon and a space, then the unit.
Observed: 70; mmHg
